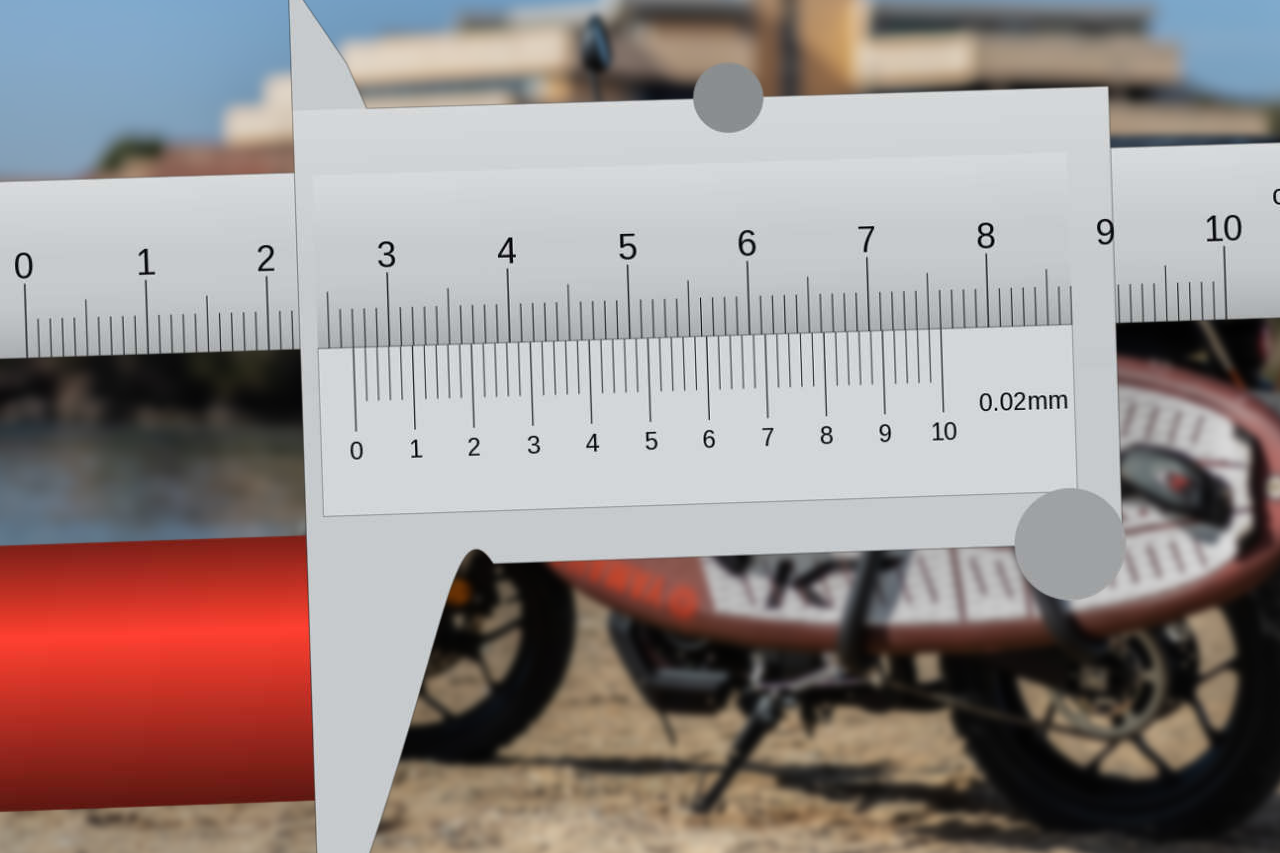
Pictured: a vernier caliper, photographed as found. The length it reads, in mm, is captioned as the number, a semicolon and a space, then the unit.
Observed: 27.0; mm
